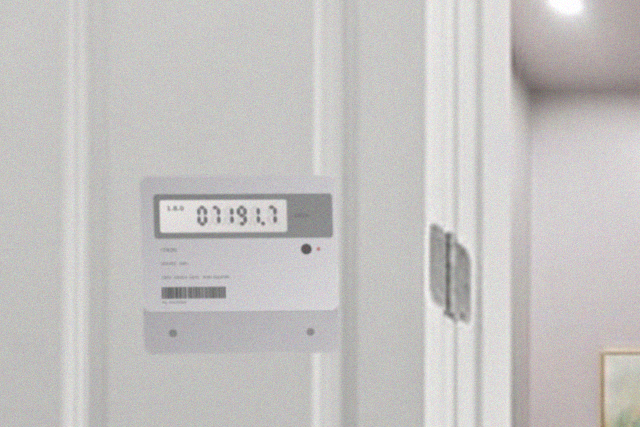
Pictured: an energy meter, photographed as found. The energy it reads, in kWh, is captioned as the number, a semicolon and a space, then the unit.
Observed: 7191.7; kWh
